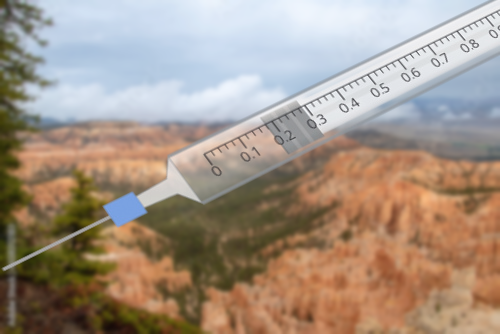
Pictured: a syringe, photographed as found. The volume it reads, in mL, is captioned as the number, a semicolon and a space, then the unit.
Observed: 0.18; mL
